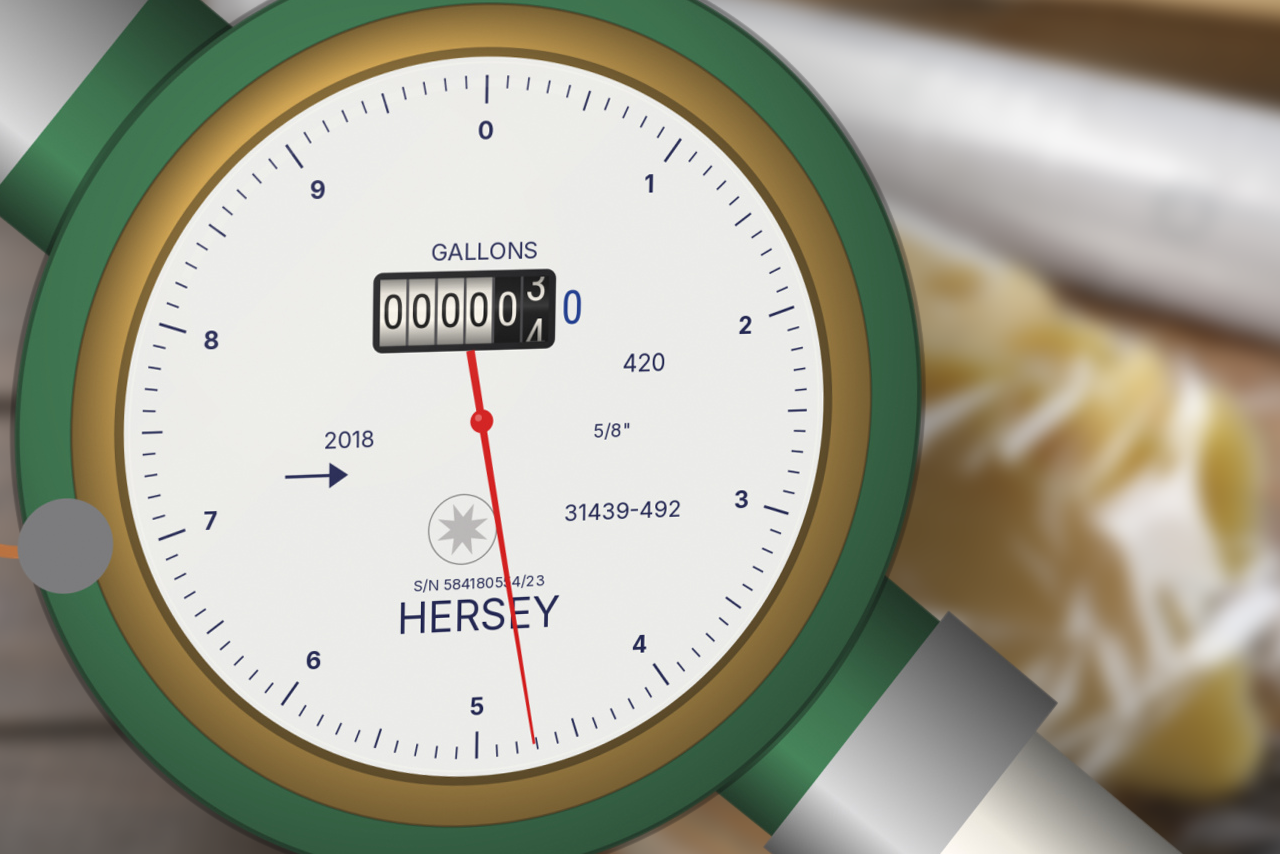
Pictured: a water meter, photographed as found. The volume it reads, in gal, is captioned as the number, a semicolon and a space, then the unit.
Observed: 34.7; gal
